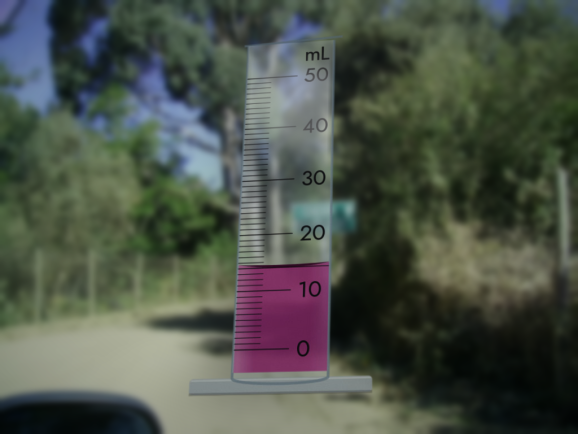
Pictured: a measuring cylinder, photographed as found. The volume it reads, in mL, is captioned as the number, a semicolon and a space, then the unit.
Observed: 14; mL
